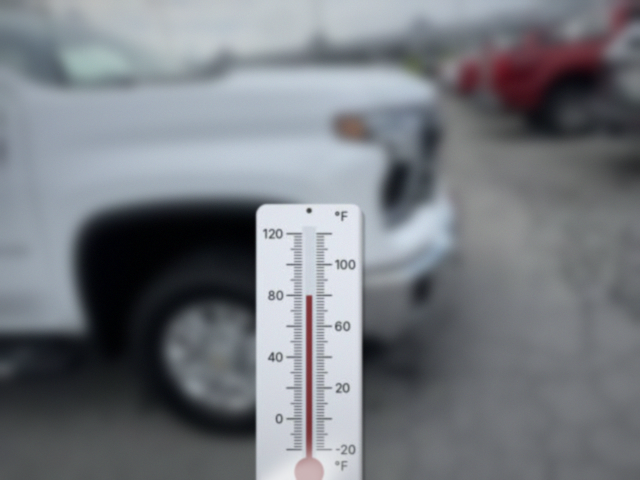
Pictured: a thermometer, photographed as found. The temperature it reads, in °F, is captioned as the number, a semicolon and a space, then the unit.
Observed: 80; °F
